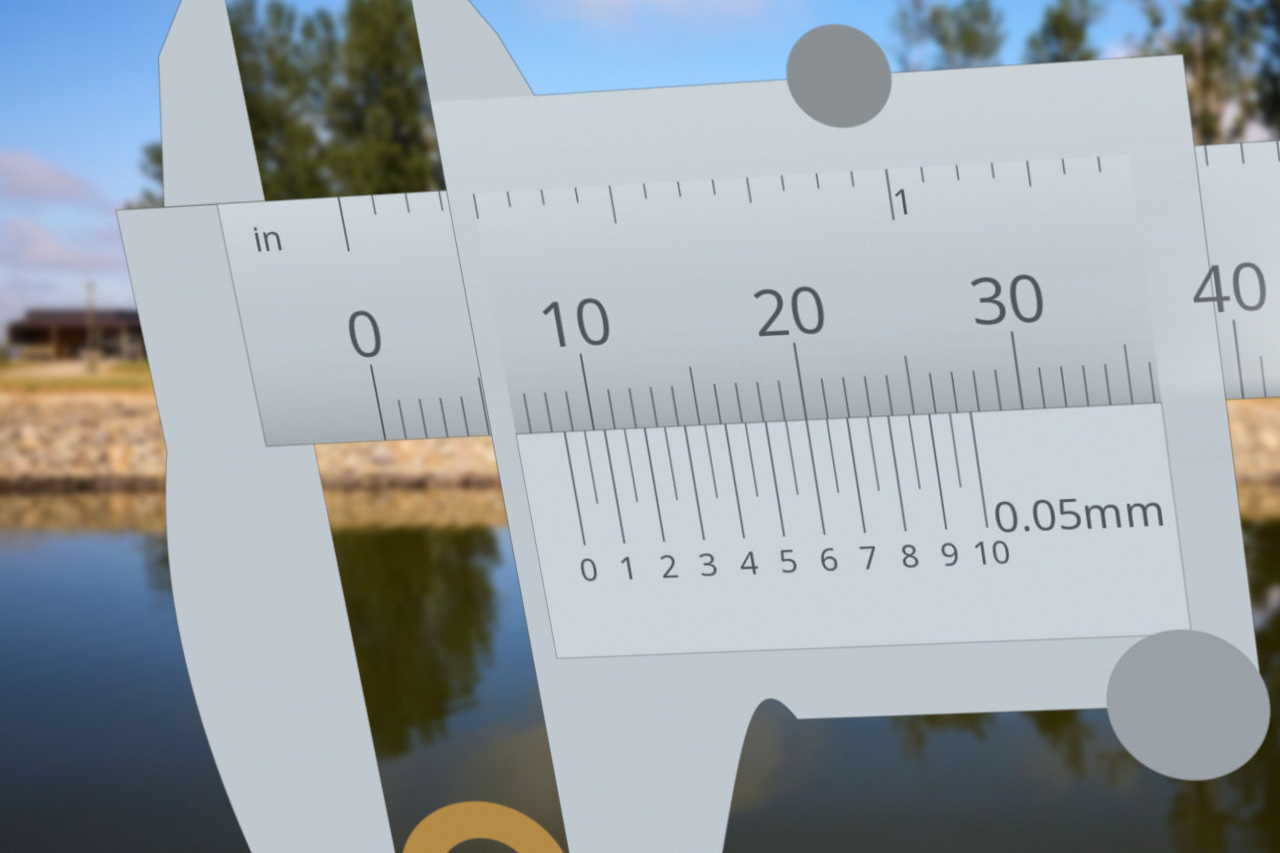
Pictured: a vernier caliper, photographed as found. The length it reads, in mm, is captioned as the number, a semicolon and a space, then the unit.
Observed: 8.6; mm
